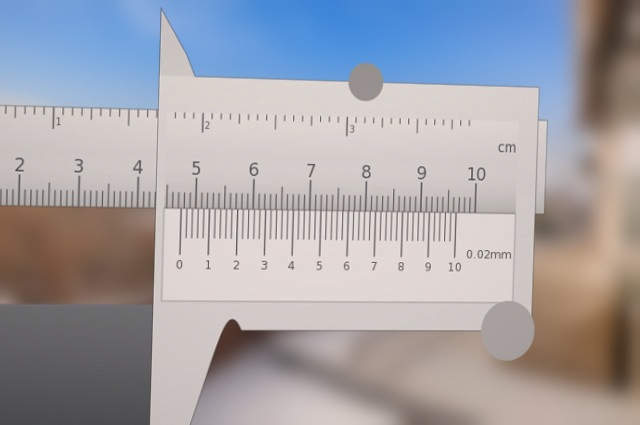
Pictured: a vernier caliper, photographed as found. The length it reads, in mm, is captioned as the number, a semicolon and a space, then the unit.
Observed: 47.5; mm
